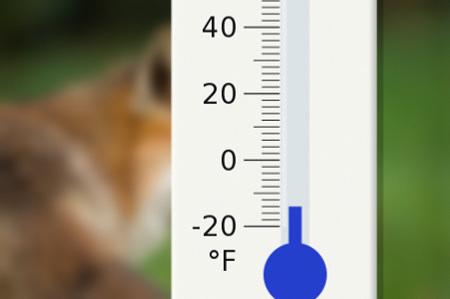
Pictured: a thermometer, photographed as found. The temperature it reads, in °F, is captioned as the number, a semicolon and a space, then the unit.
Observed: -14; °F
